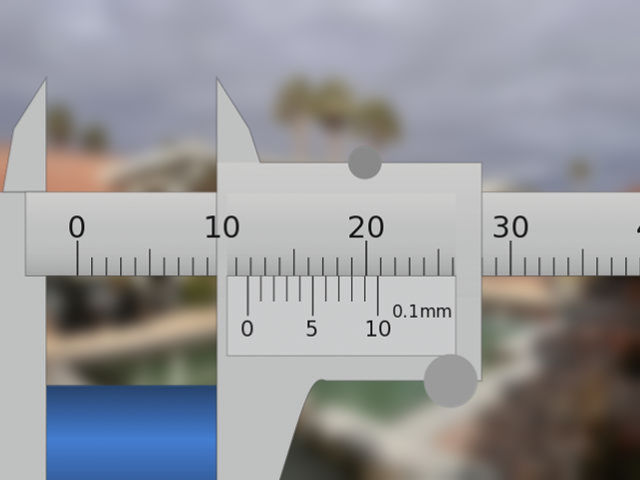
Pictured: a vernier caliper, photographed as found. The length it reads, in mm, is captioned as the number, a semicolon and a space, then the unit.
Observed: 11.8; mm
